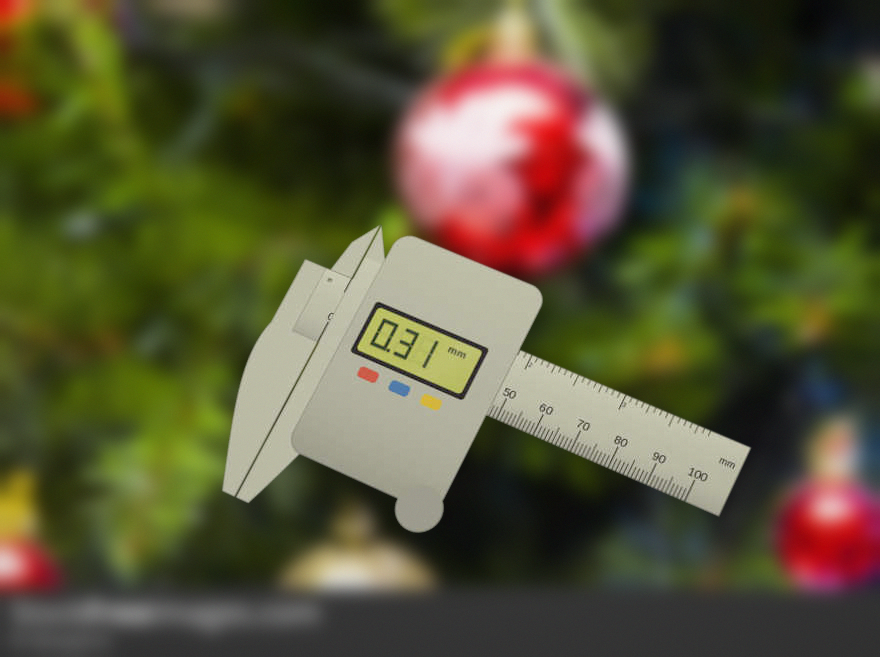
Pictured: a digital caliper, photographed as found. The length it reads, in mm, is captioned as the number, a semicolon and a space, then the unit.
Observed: 0.31; mm
